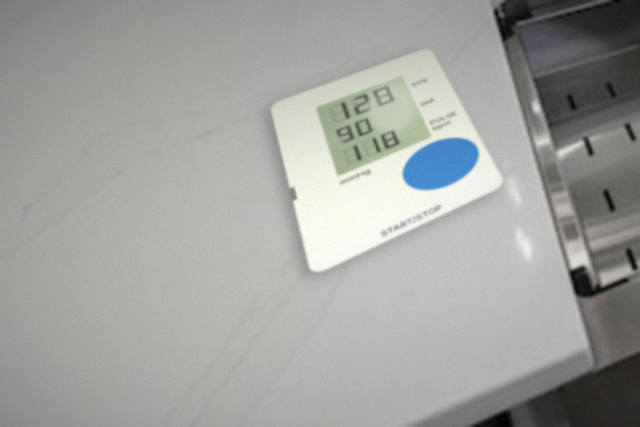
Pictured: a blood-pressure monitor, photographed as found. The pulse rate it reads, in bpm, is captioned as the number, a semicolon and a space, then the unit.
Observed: 118; bpm
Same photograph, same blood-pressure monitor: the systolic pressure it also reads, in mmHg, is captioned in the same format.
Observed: 128; mmHg
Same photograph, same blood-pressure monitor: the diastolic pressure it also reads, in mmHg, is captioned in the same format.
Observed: 90; mmHg
